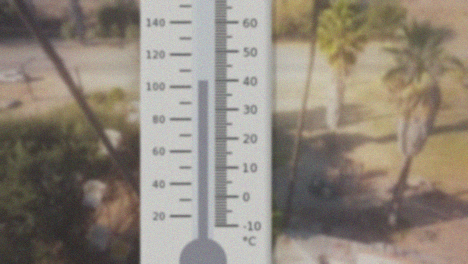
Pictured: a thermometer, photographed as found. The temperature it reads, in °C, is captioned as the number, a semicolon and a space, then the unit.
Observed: 40; °C
